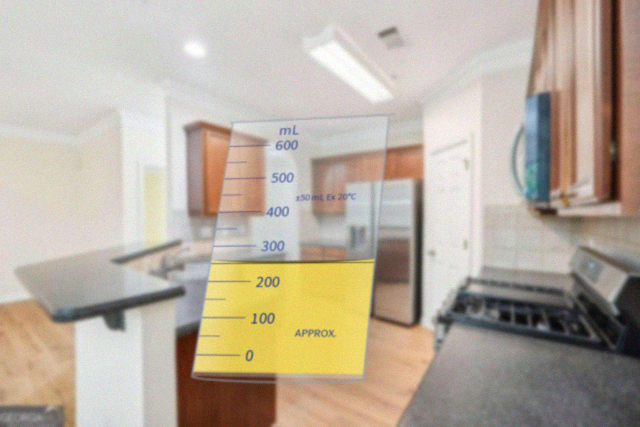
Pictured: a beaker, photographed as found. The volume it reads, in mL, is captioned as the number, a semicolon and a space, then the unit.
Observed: 250; mL
